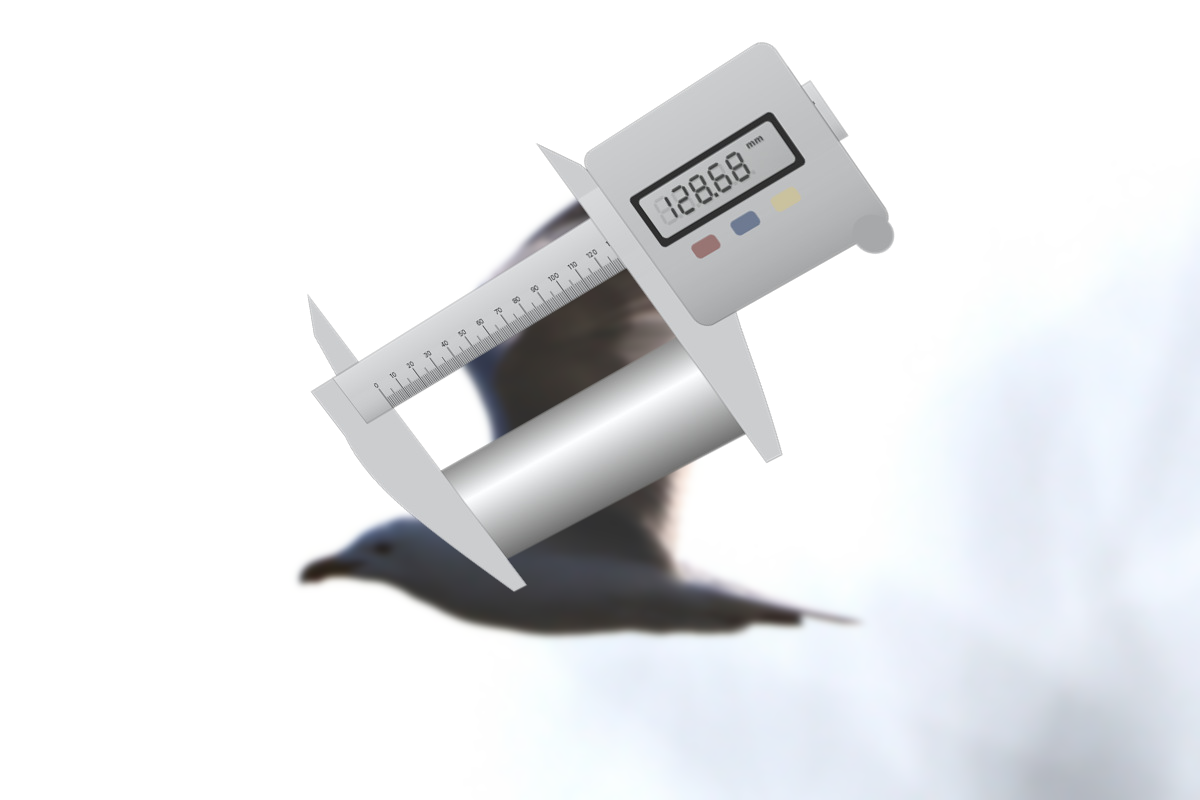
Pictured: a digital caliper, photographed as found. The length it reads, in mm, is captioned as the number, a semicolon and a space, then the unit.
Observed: 128.68; mm
